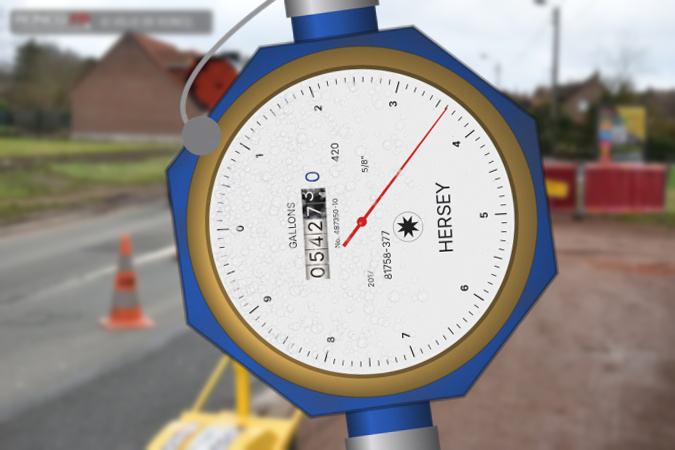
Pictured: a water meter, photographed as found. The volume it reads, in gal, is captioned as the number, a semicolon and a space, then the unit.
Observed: 542733.6; gal
